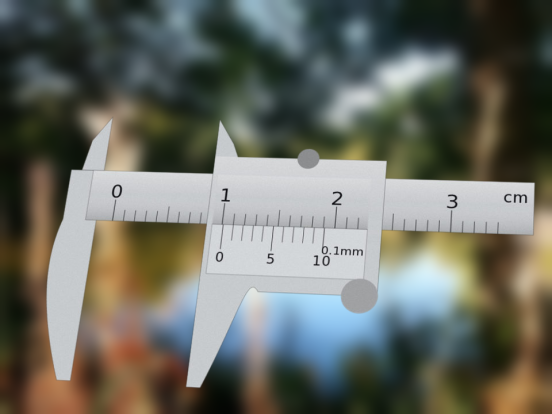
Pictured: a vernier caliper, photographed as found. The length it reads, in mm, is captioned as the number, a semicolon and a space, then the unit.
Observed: 10.1; mm
